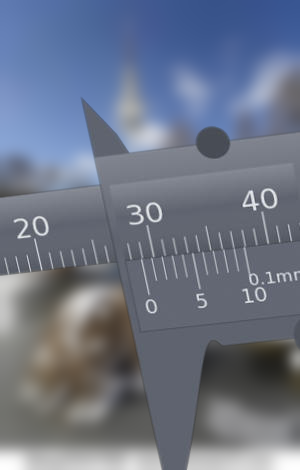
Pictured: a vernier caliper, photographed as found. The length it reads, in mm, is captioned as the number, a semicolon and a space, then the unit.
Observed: 28.9; mm
